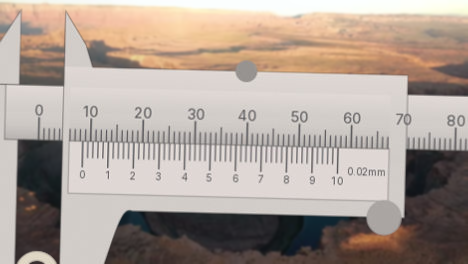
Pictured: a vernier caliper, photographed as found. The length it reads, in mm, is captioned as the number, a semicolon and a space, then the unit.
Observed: 8.5; mm
